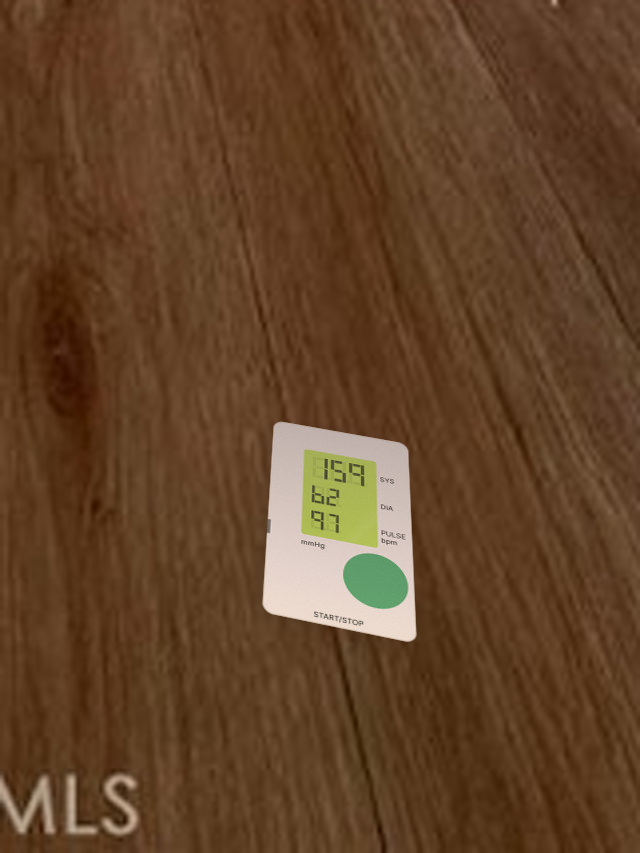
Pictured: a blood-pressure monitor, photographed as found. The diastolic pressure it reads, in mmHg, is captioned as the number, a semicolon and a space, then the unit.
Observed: 62; mmHg
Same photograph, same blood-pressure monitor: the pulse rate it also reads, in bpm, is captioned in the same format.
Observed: 97; bpm
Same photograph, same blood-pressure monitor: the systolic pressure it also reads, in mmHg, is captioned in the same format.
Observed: 159; mmHg
